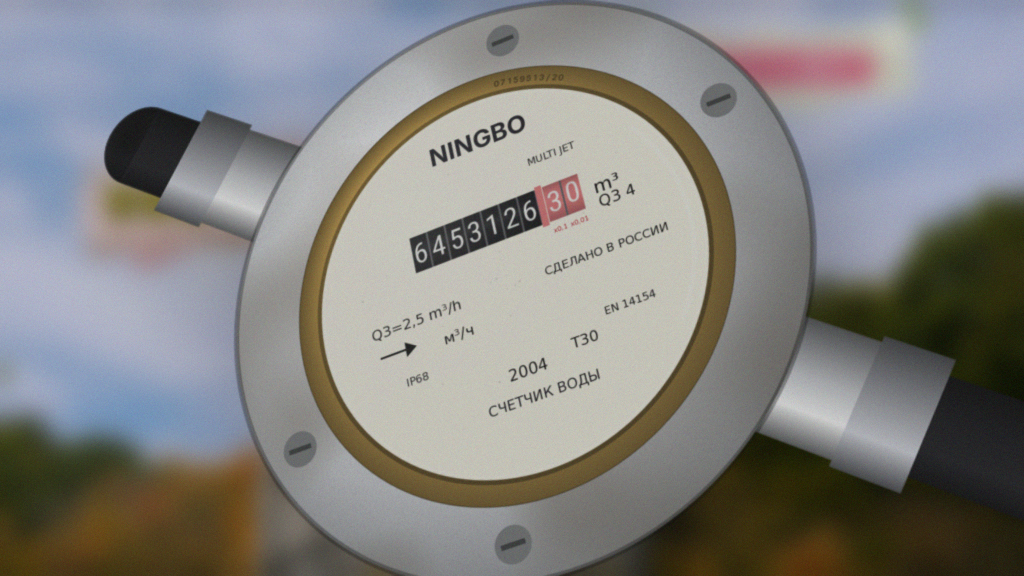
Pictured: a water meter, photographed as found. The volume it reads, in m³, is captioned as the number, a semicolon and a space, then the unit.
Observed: 6453126.30; m³
